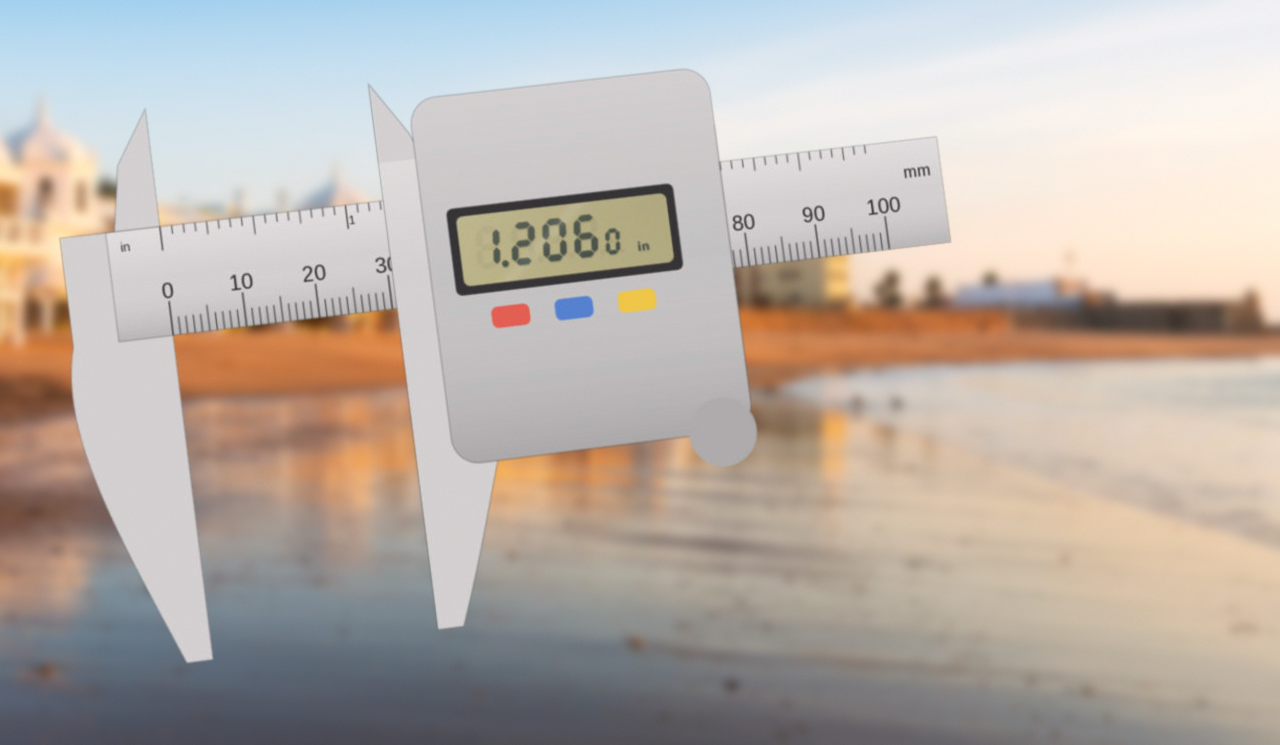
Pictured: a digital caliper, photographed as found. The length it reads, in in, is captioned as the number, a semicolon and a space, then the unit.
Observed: 1.2060; in
